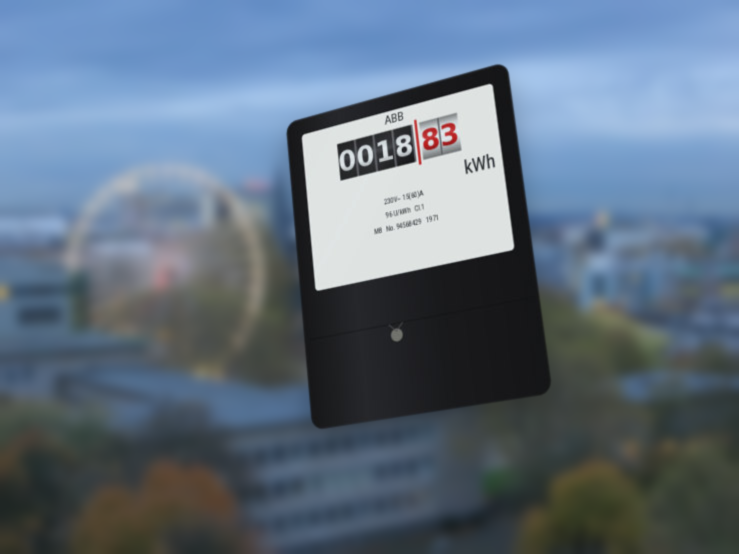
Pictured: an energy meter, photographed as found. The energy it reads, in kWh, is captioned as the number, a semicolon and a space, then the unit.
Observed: 18.83; kWh
